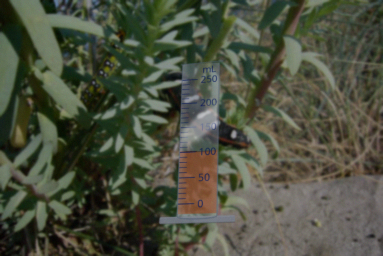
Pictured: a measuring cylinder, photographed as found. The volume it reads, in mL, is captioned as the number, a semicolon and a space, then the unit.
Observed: 100; mL
